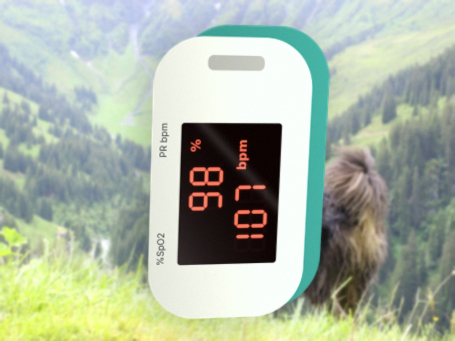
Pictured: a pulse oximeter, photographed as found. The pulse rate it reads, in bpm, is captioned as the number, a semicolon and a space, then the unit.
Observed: 107; bpm
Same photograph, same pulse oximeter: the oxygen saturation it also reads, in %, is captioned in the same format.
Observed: 98; %
